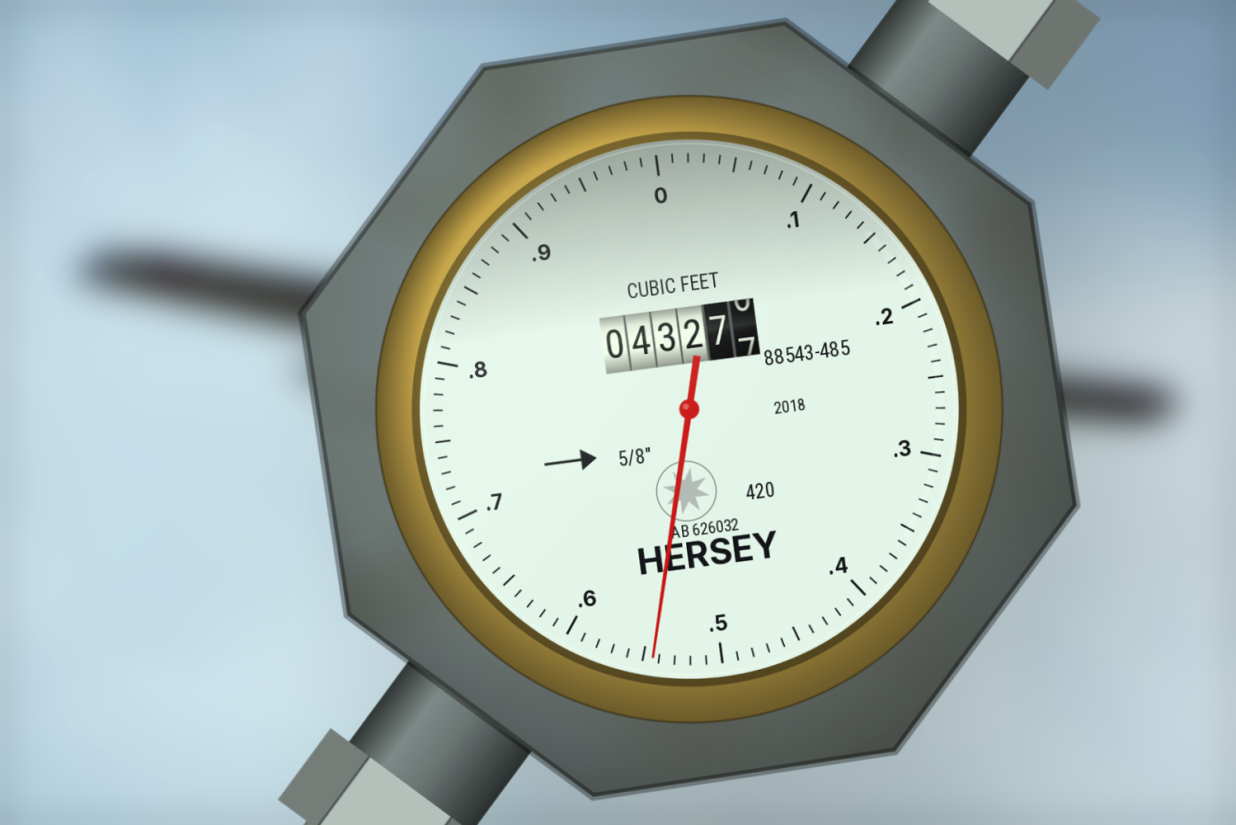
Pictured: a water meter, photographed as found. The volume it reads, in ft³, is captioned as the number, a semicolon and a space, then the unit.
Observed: 43276.54; ft³
